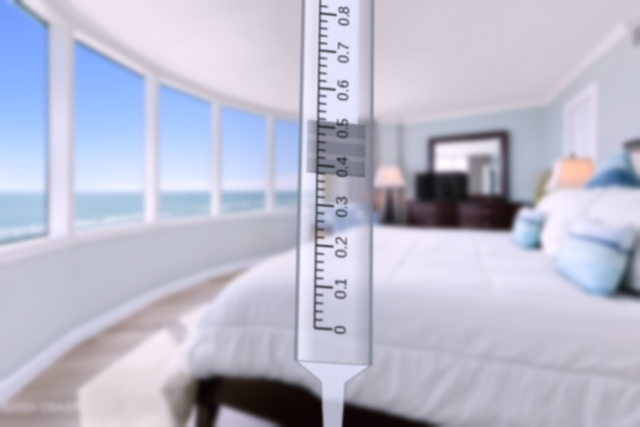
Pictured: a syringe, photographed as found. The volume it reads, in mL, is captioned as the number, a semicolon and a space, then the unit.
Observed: 0.38; mL
